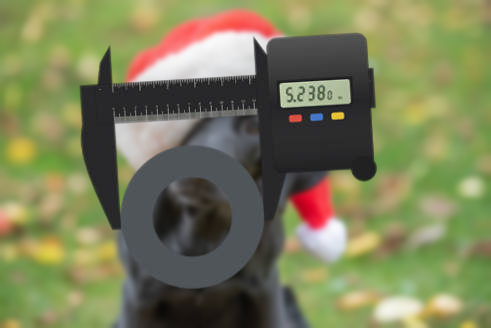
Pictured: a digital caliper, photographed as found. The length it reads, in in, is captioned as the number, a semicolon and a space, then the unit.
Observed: 5.2380; in
